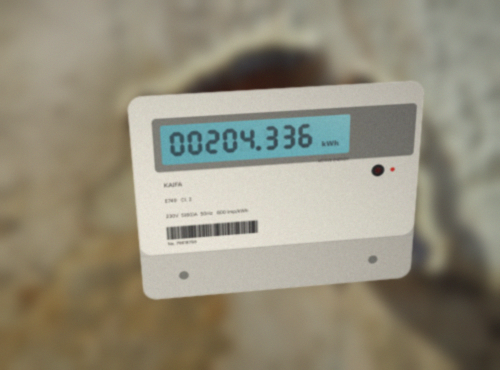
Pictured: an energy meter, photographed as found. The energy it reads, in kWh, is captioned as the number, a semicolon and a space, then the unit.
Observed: 204.336; kWh
